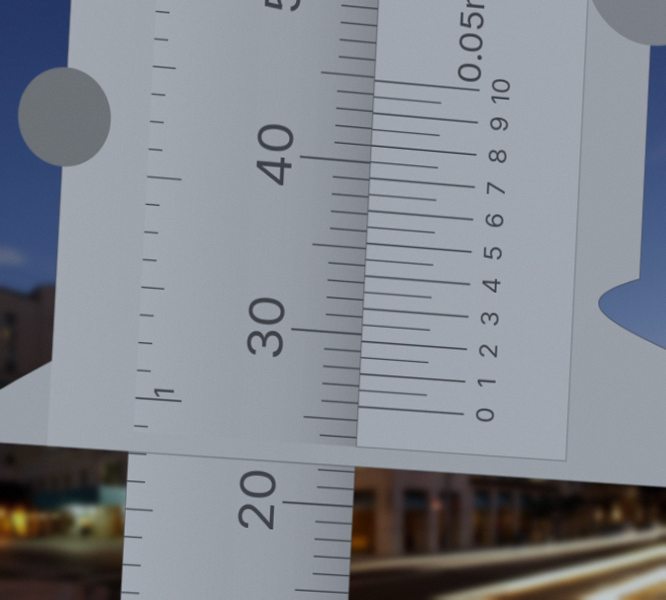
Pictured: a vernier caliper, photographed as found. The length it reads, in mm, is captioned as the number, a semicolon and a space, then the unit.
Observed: 25.8; mm
